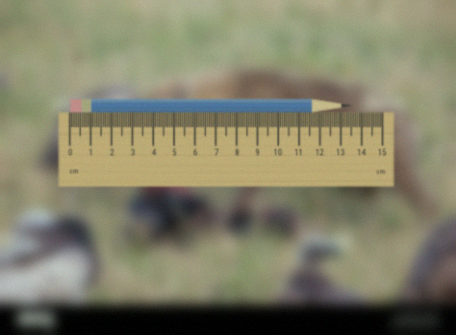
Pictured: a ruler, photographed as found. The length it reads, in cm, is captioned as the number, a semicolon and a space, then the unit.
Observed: 13.5; cm
